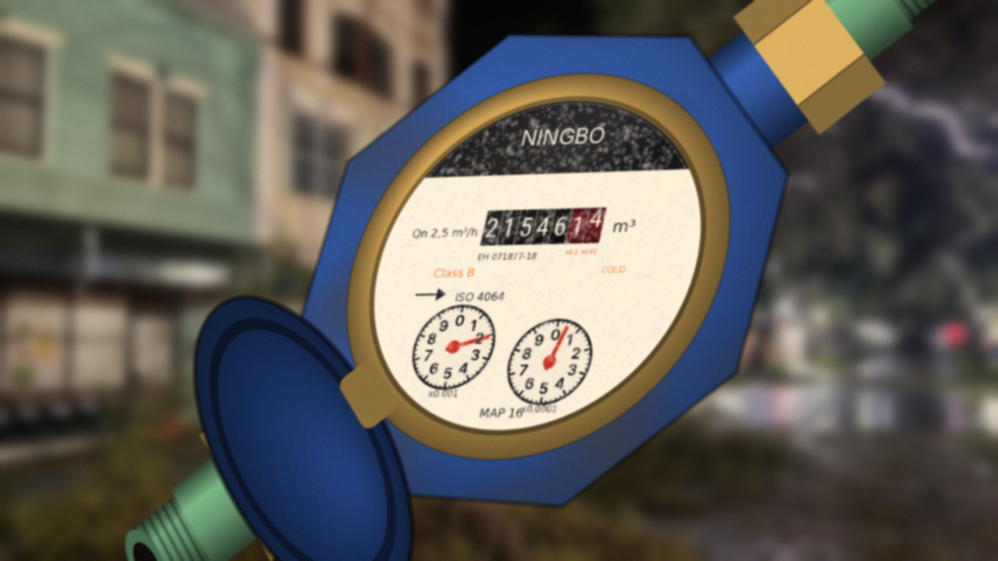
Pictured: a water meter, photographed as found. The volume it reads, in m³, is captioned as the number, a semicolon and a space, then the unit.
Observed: 21546.1420; m³
